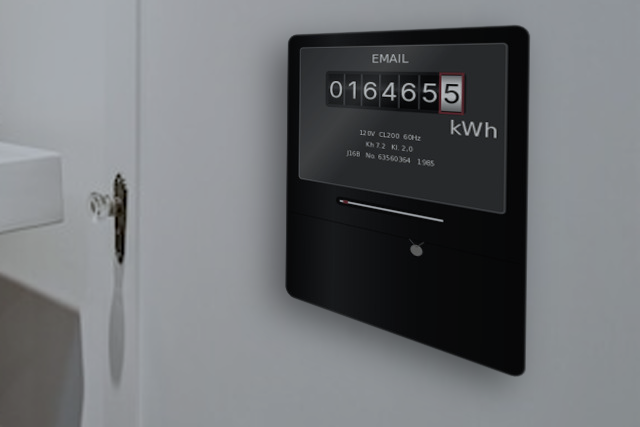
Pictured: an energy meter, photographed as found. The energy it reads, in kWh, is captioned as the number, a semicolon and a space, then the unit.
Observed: 16465.5; kWh
